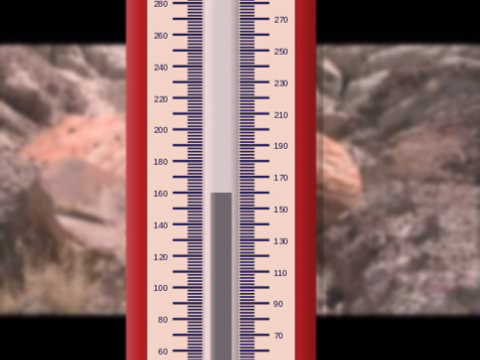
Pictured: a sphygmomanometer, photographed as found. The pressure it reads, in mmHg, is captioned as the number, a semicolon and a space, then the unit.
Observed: 160; mmHg
